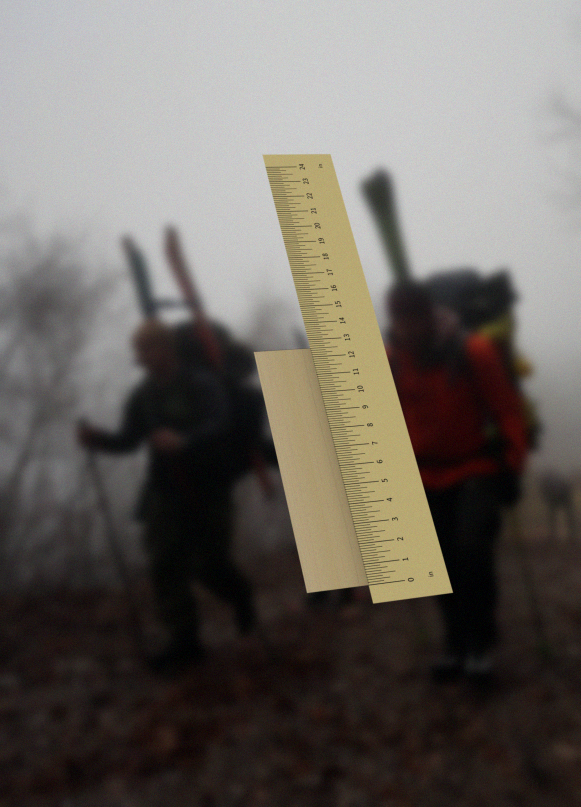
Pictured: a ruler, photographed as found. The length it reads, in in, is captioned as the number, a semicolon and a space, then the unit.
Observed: 12.5; in
